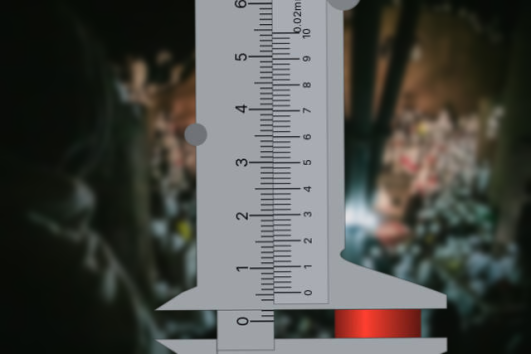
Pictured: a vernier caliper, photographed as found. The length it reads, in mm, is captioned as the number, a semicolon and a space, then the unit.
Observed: 5.4; mm
